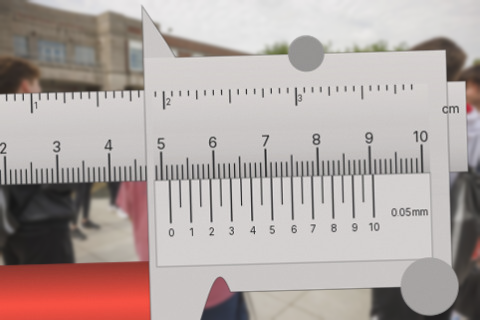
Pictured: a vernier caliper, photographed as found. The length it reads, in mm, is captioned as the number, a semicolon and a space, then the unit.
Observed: 51.5; mm
